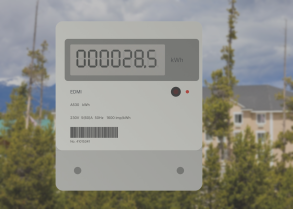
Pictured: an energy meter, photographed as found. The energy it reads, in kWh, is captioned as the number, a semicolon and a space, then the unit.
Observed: 28.5; kWh
